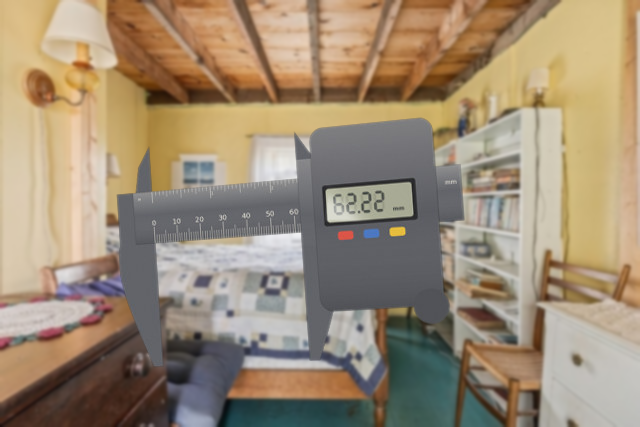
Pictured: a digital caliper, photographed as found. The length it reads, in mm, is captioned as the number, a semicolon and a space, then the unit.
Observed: 62.22; mm
